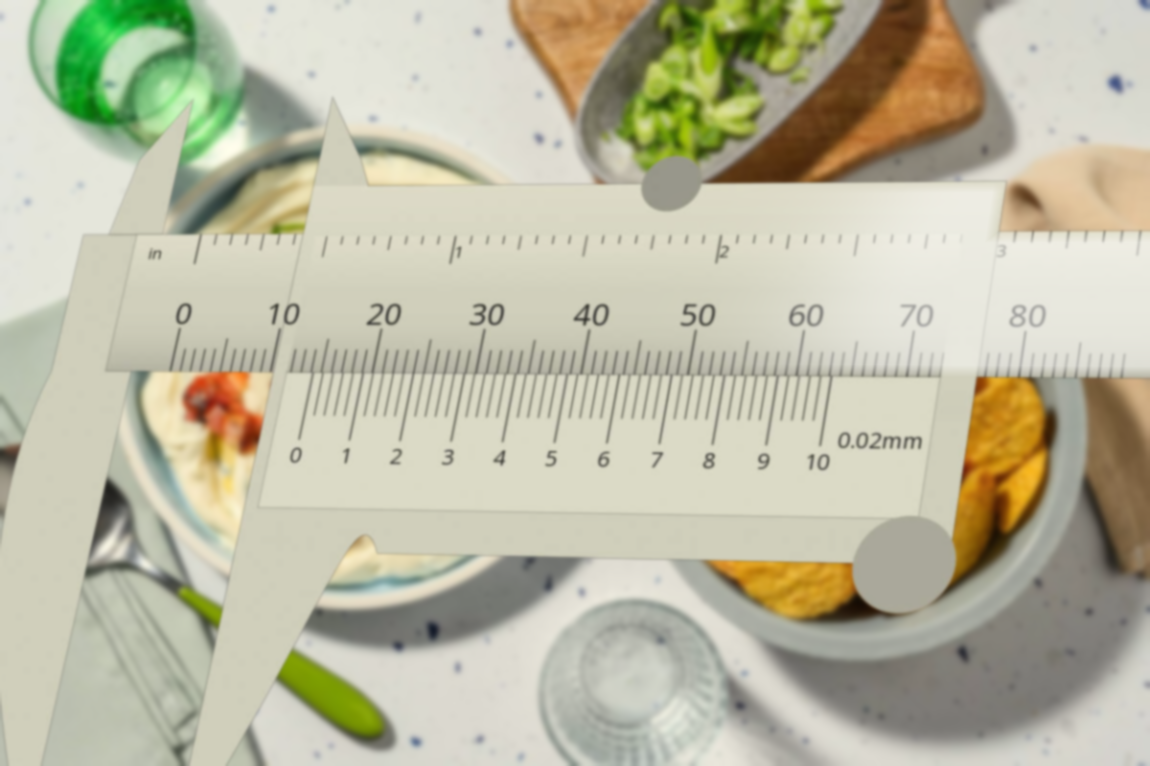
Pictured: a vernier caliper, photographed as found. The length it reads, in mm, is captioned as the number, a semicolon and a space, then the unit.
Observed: 14.2; mm
